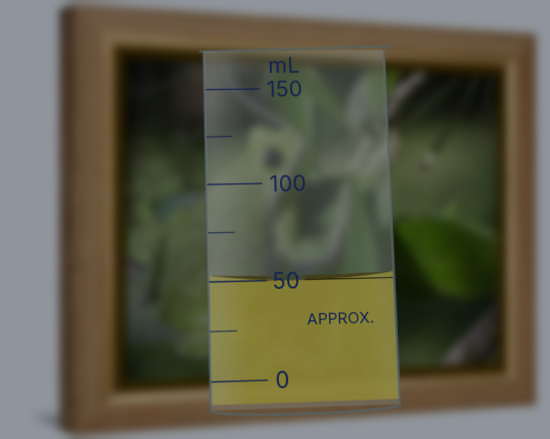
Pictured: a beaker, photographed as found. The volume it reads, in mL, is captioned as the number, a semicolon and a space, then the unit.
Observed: 50; mL
